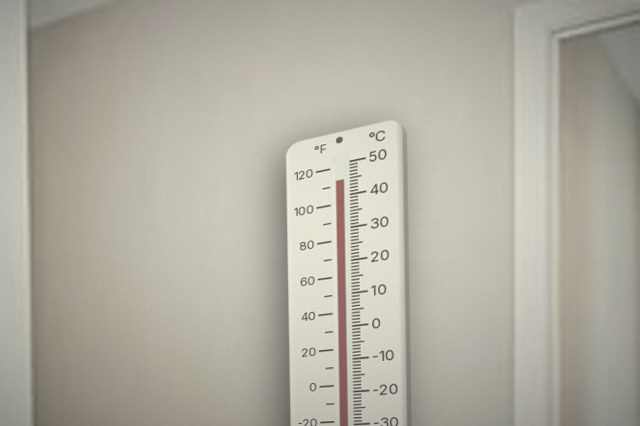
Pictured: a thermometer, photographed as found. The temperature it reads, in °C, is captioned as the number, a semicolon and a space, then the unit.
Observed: 45; °C
